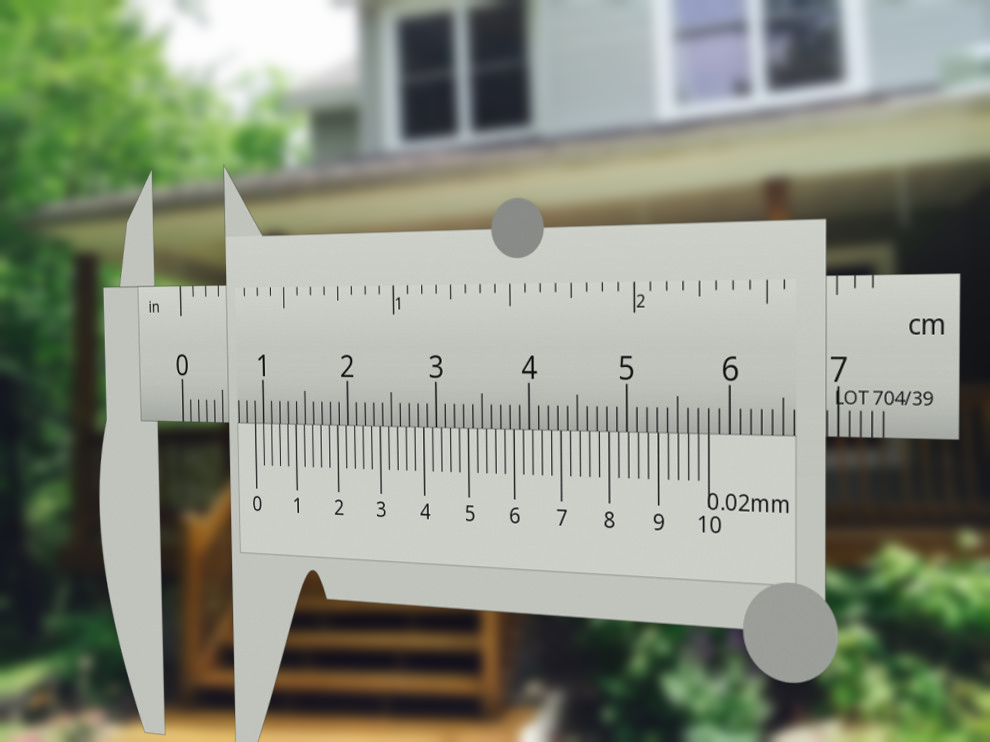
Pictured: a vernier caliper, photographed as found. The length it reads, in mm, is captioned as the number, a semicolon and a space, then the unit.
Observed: 9.0; mm
